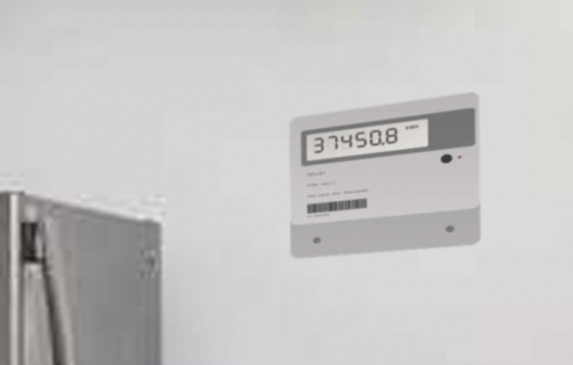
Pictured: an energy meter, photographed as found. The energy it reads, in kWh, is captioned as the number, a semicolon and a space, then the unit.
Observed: 37450.8; kWh
